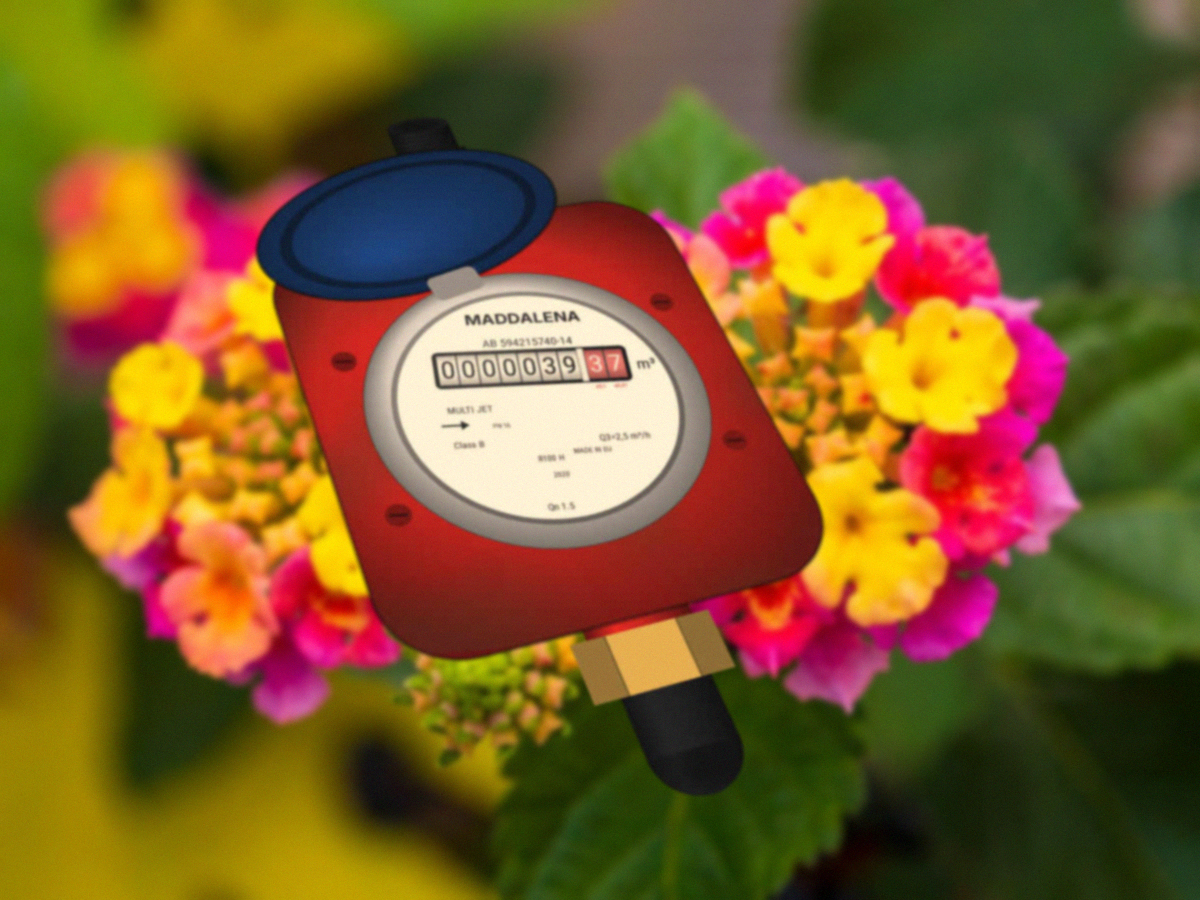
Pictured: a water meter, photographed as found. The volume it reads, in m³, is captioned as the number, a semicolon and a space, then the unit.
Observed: 39.37; m³
